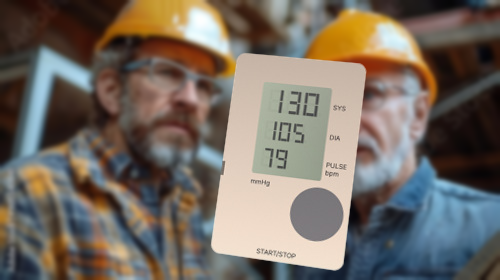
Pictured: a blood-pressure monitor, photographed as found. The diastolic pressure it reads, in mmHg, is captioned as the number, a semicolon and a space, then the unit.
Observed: 105; mmHg
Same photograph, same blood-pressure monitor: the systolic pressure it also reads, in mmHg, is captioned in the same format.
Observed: 130; mmHg
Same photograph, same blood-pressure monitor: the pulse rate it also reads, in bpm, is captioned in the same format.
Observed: 79; bpm
